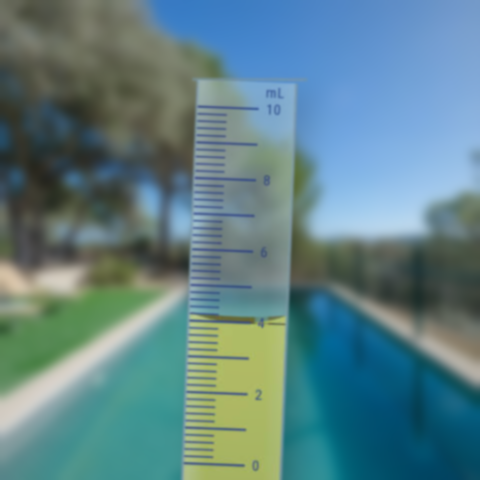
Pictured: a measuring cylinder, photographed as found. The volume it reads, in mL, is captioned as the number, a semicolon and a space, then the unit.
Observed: 4; mL
